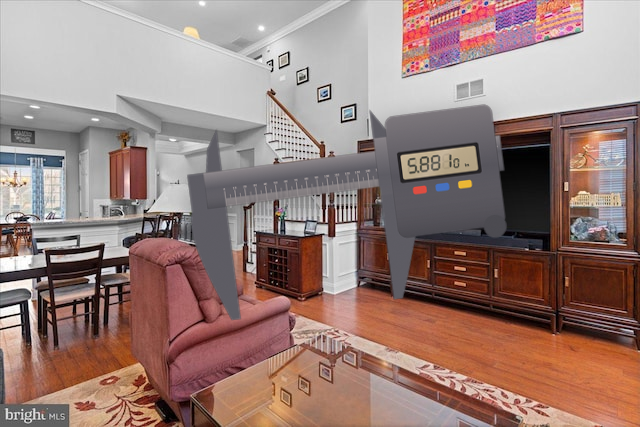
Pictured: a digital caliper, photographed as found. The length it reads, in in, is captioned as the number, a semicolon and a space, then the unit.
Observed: 5.8810; in
